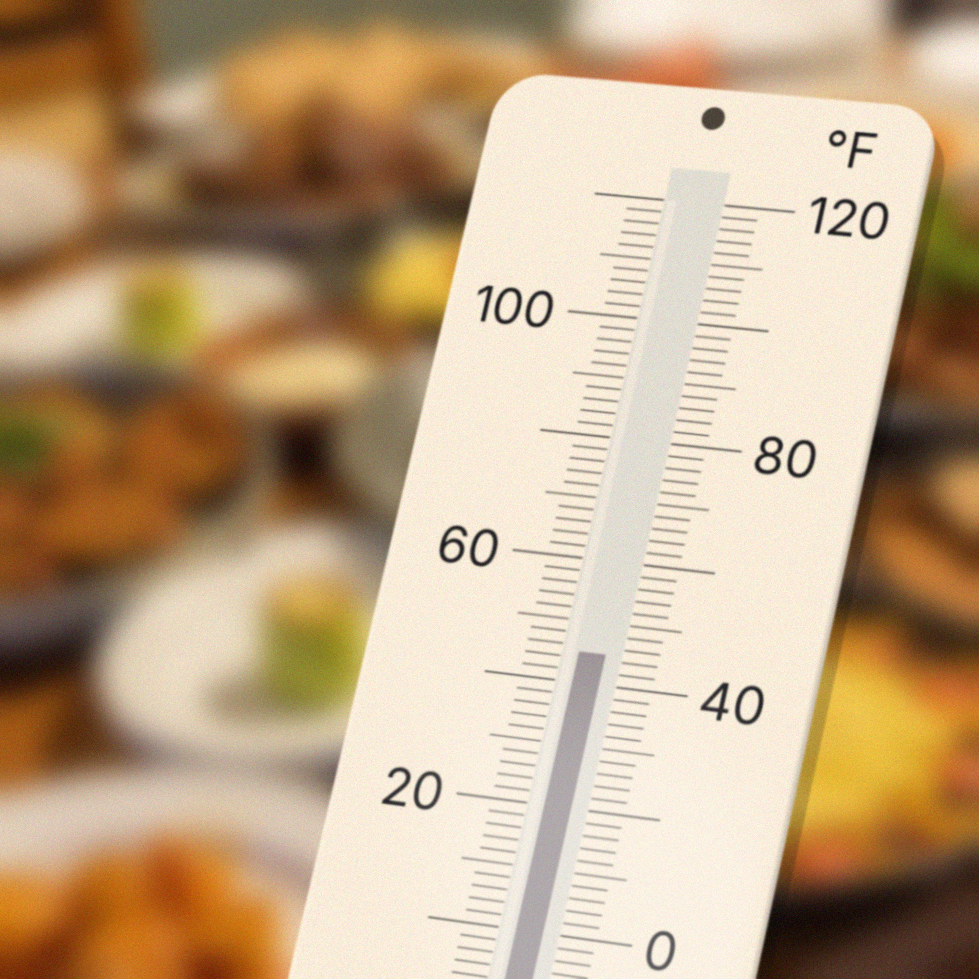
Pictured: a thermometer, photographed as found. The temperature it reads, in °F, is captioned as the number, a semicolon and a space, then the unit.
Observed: 45; °F
